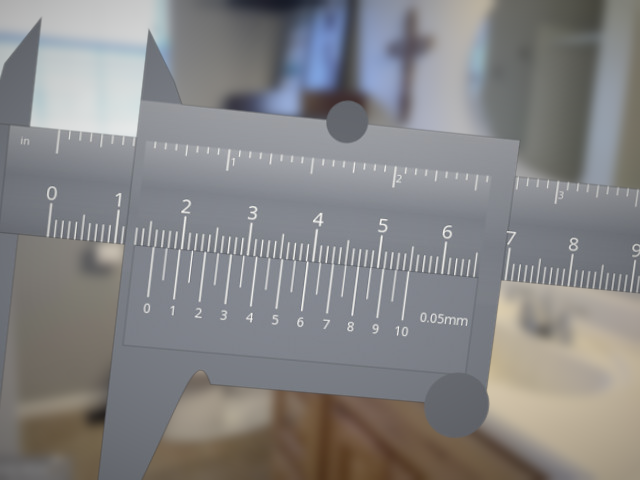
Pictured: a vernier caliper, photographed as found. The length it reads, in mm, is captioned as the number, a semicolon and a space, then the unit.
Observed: 15.8; mm
